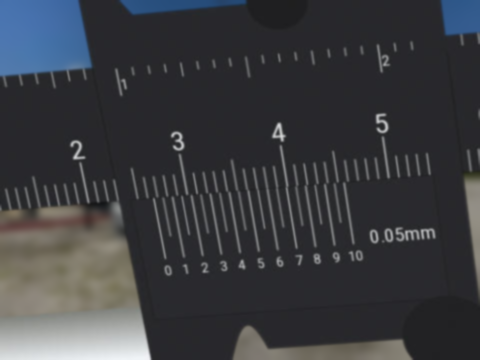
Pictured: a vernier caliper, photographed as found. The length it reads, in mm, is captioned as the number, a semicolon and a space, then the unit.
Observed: 26.6; mm
